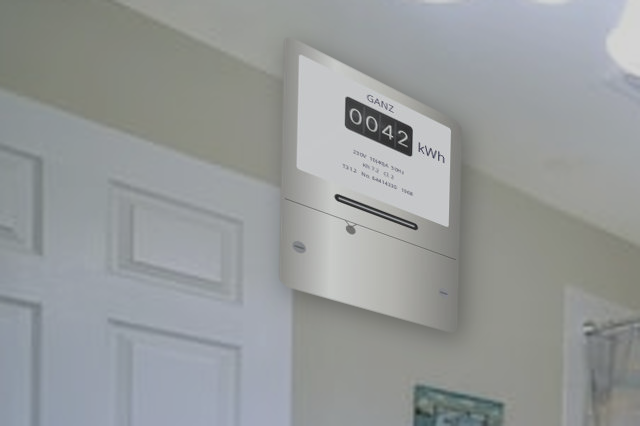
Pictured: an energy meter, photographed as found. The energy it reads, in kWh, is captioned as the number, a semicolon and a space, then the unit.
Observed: 42; kWh
